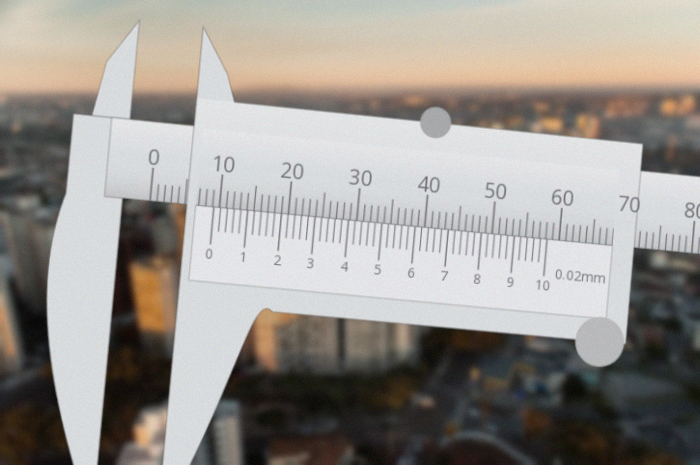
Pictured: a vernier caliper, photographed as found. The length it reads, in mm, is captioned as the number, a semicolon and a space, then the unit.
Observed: 9.2; mm
